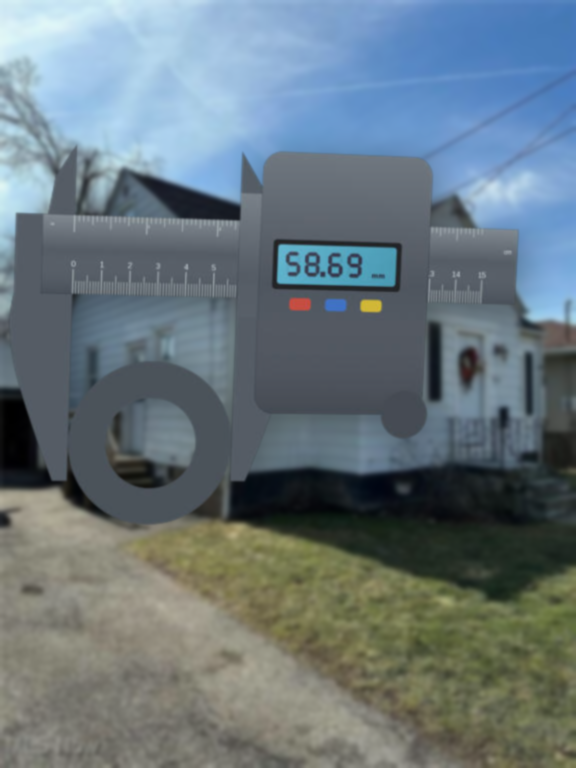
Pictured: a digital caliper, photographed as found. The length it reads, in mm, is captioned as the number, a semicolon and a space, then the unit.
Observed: 58.69; mm
